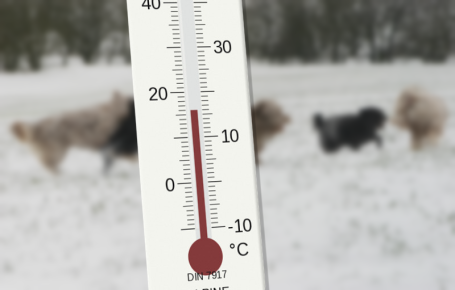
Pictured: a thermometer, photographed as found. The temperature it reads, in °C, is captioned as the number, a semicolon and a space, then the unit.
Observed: 16; °C
